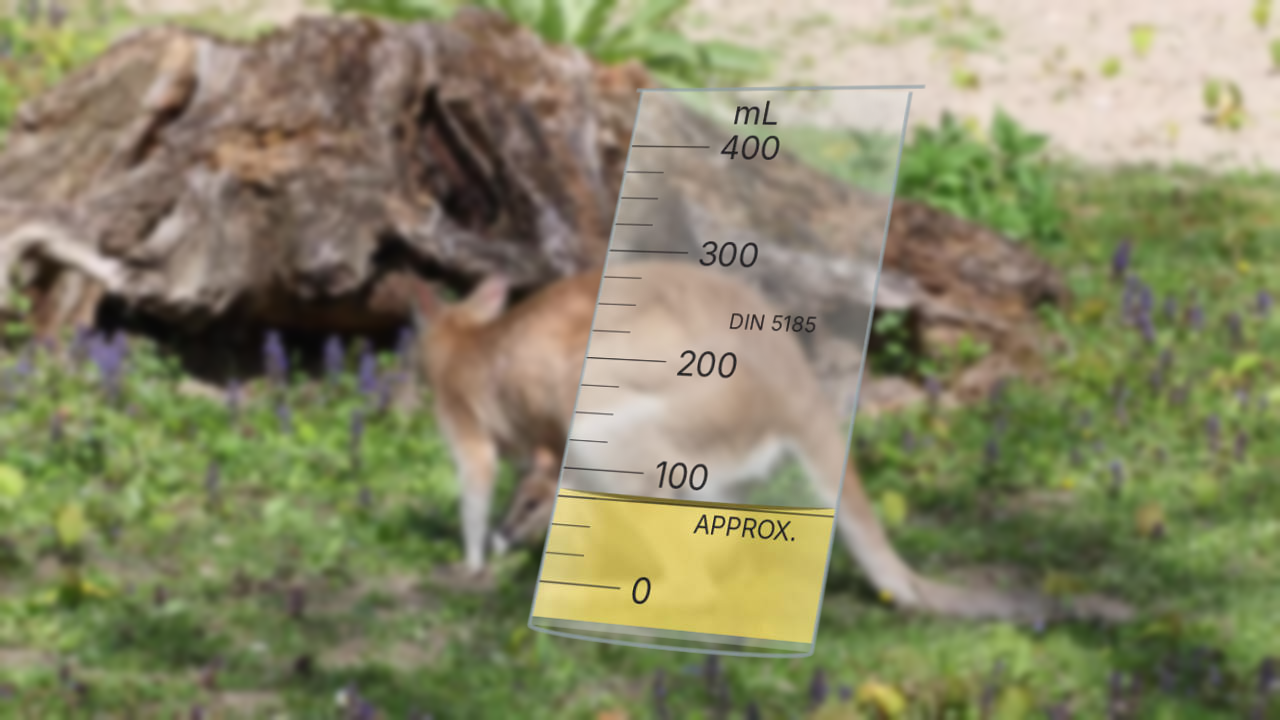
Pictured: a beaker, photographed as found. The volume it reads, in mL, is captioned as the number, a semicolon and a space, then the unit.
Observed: 75; mL
